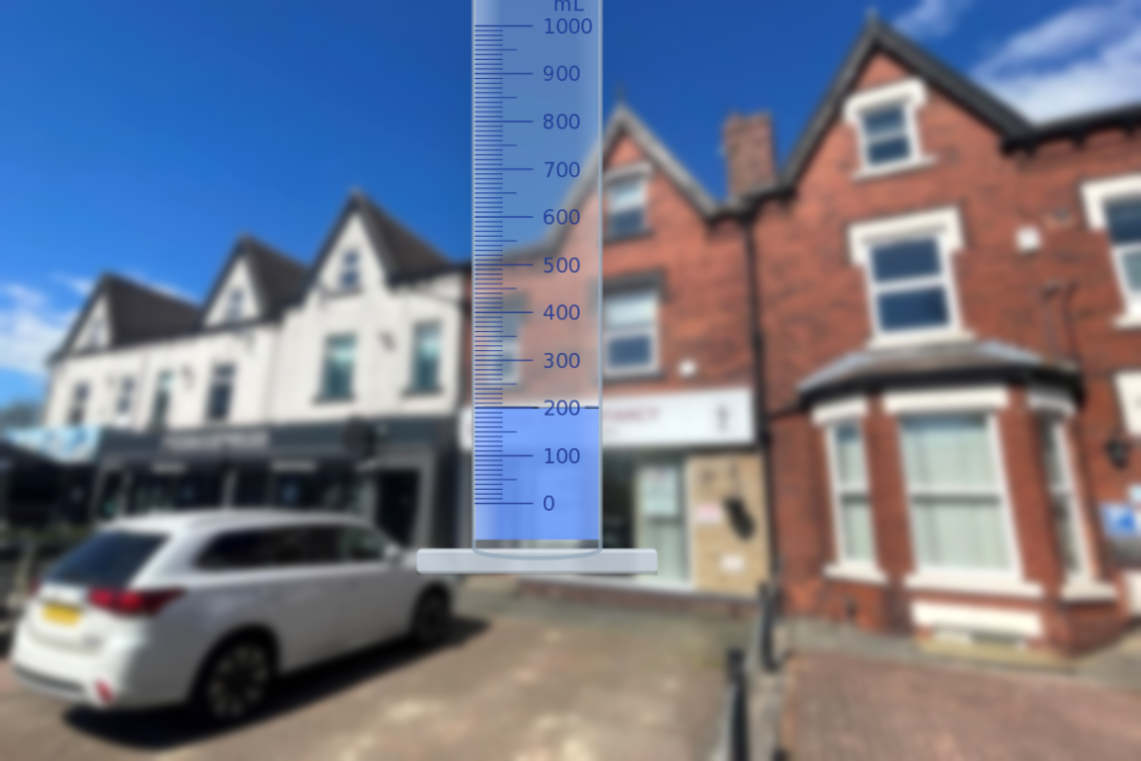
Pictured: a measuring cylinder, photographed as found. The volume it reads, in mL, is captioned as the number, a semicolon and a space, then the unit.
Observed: 200; mL
